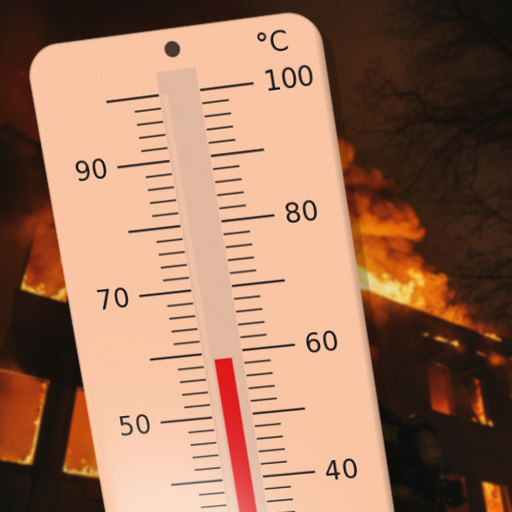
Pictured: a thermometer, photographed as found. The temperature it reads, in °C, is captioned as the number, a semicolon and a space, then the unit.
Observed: 59; °C
